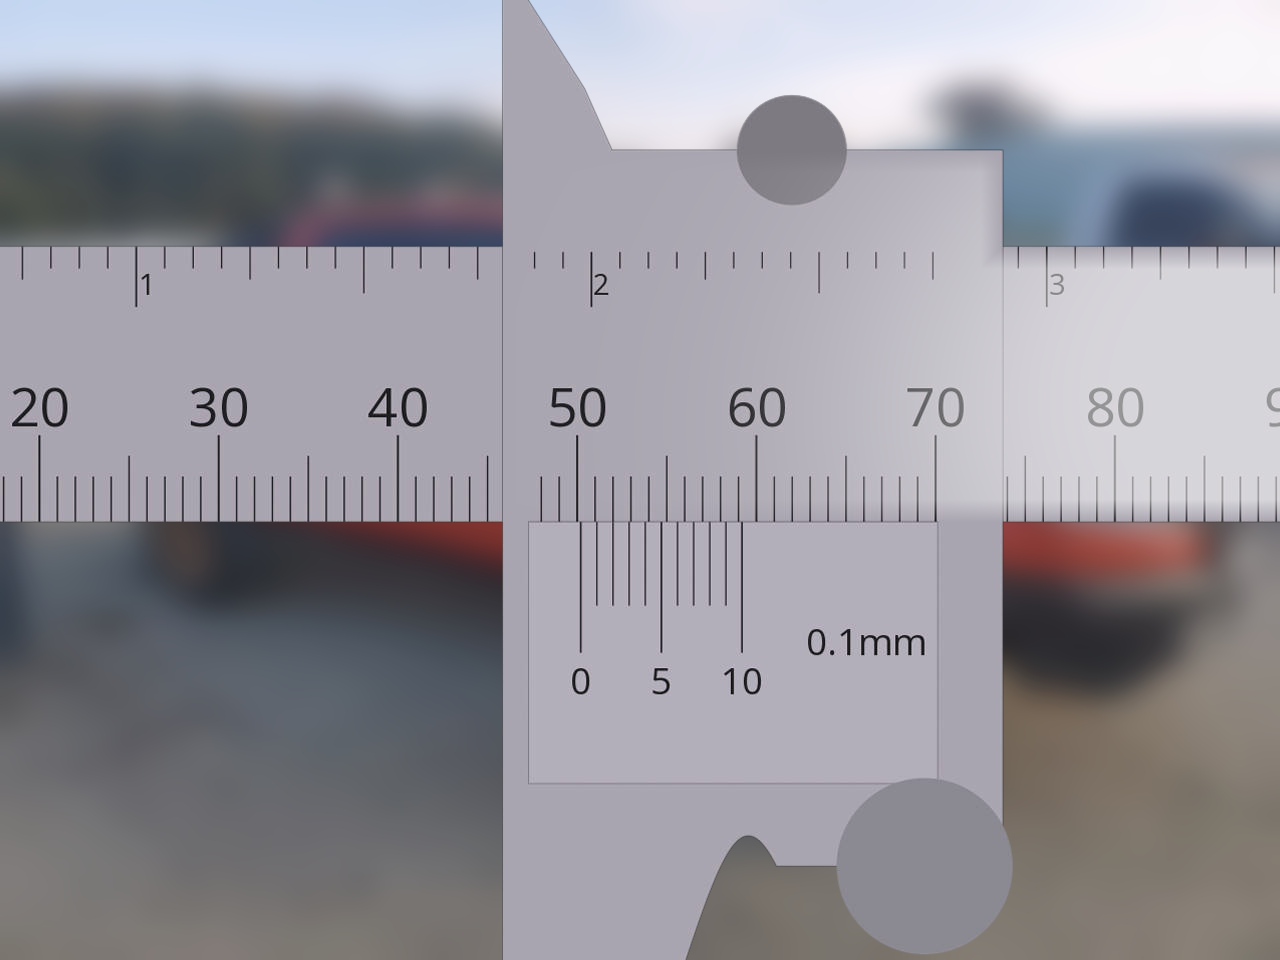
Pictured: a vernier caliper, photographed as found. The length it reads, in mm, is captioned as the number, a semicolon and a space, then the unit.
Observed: 50.2; mm
